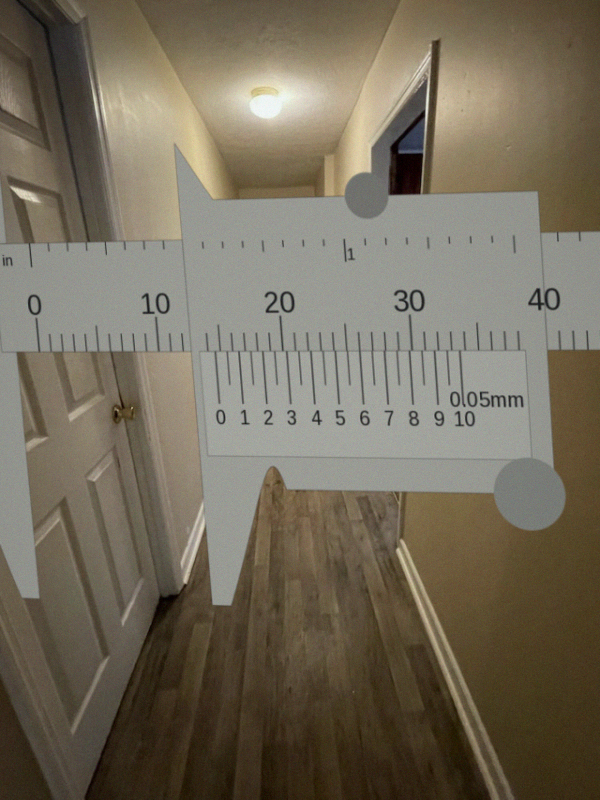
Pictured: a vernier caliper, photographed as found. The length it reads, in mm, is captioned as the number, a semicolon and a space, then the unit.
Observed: 14.6; mm
